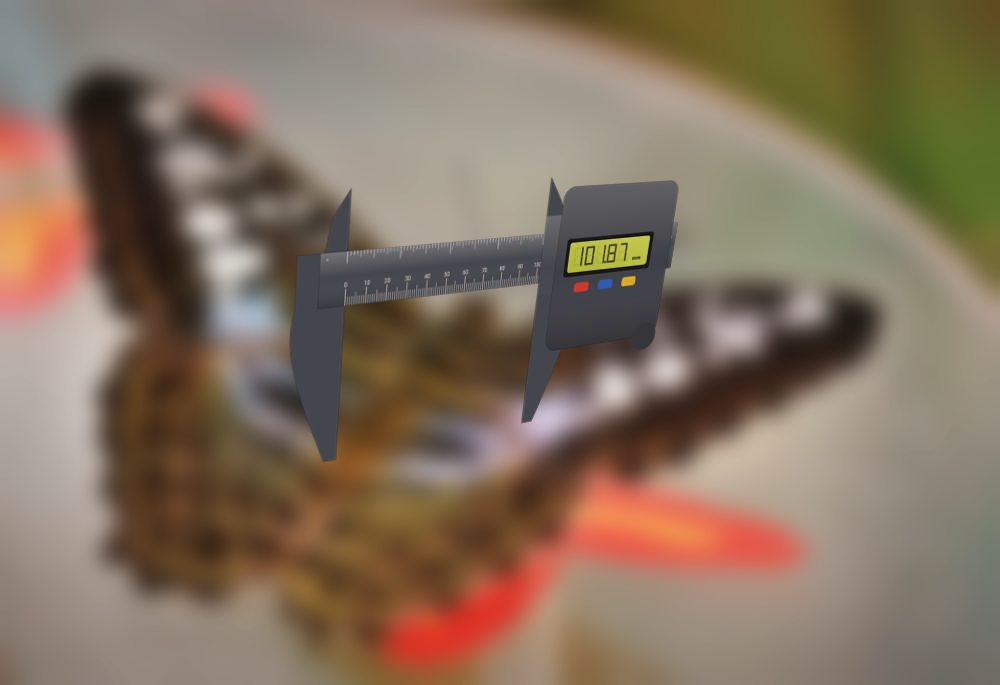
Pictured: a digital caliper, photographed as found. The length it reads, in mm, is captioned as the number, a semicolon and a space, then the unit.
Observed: 101.87; mm
